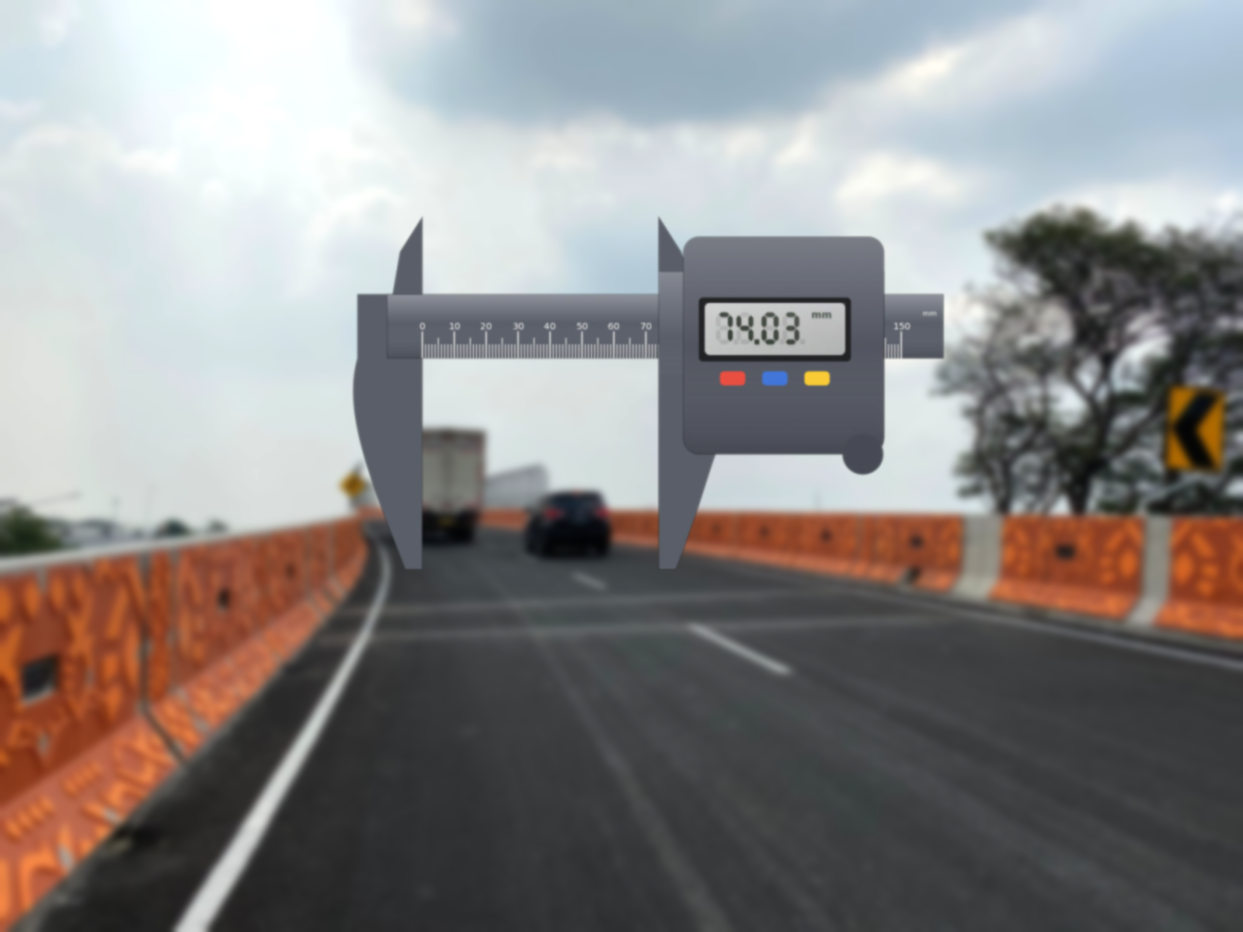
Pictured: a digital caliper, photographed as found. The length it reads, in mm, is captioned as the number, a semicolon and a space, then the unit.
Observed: 74.03; mm
